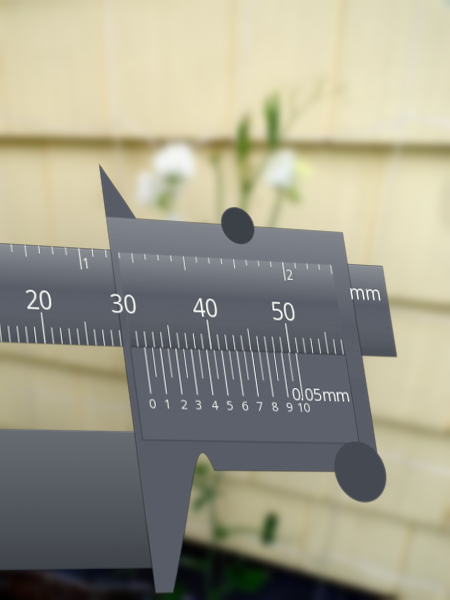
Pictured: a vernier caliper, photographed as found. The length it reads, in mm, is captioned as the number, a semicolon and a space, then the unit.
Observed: 31.8; mm
